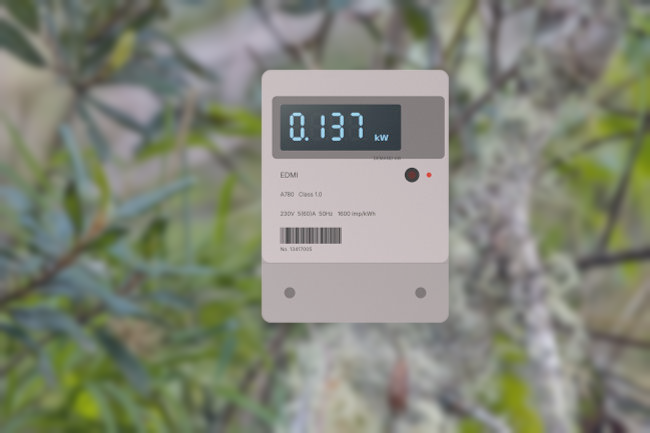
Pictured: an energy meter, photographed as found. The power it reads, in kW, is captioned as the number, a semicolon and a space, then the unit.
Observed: 0.137; kW
